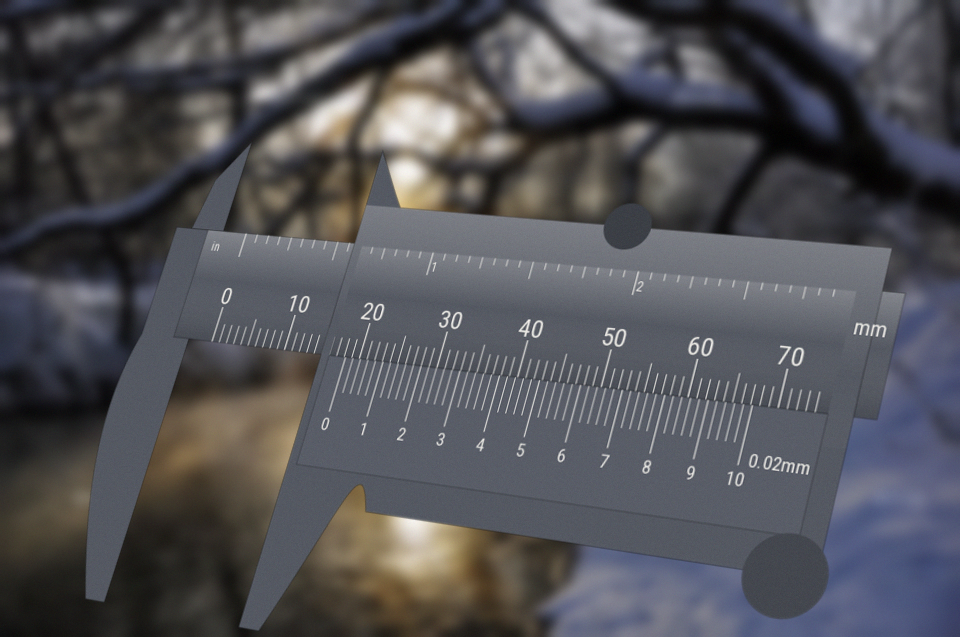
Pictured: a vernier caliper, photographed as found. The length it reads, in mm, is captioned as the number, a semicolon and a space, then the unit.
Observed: 18.2; mm
